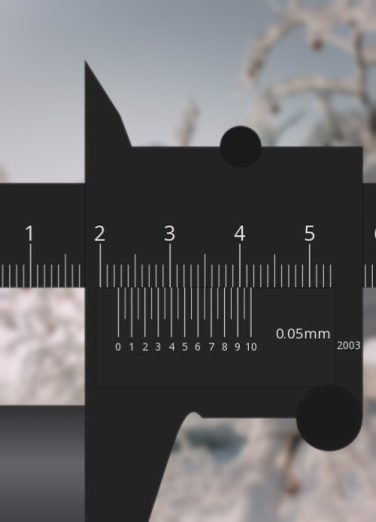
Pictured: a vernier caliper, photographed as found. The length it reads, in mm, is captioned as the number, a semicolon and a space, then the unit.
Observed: 22.6; mm
